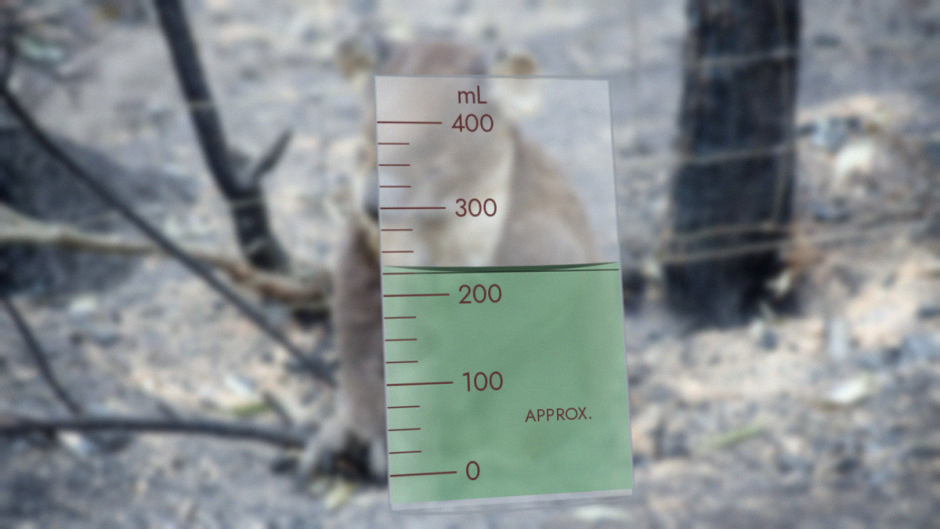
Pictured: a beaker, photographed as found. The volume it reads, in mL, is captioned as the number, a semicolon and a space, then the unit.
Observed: 225; mL
